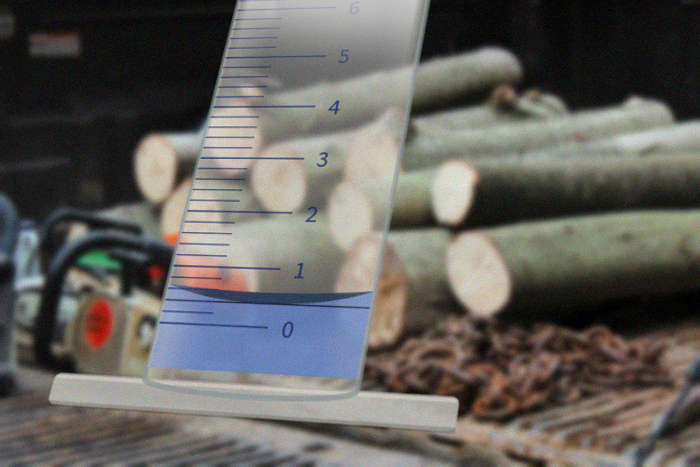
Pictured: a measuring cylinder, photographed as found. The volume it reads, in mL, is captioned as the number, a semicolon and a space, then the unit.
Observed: 0.4; mL
